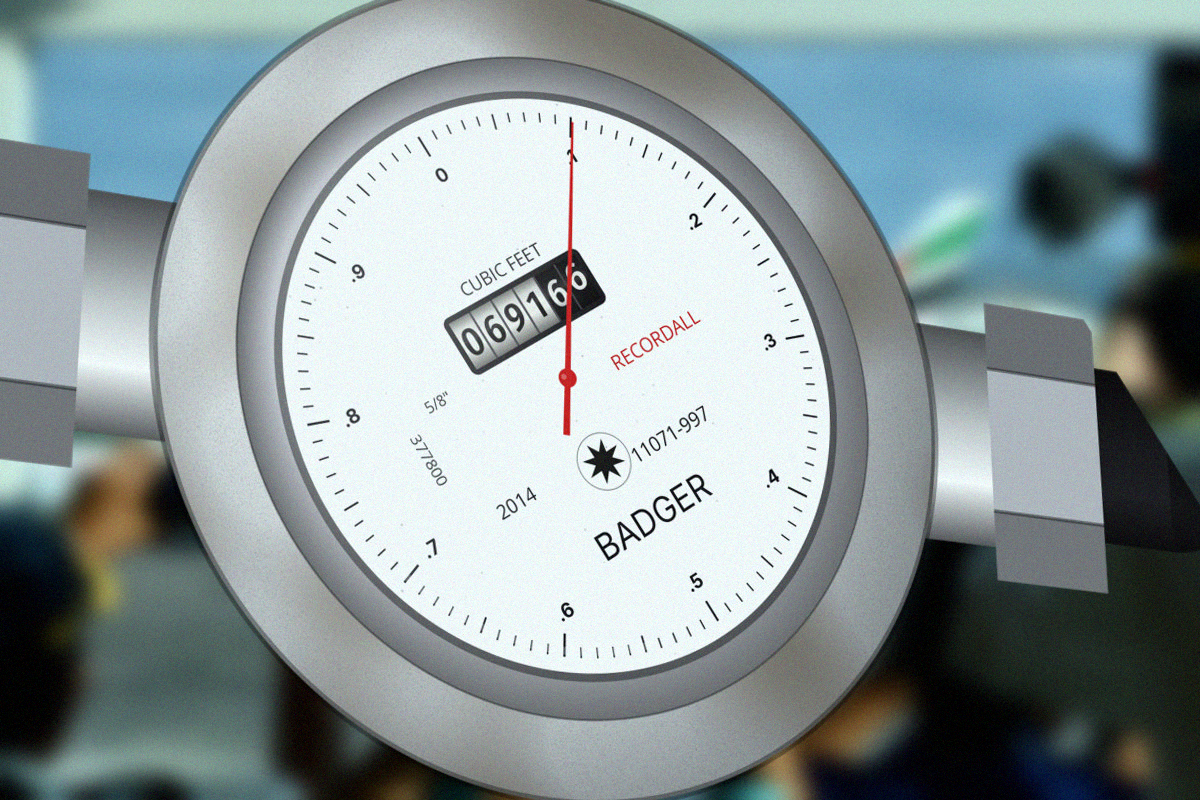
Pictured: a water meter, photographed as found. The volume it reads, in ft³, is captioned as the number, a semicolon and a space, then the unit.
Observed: 69166.10; ft³
